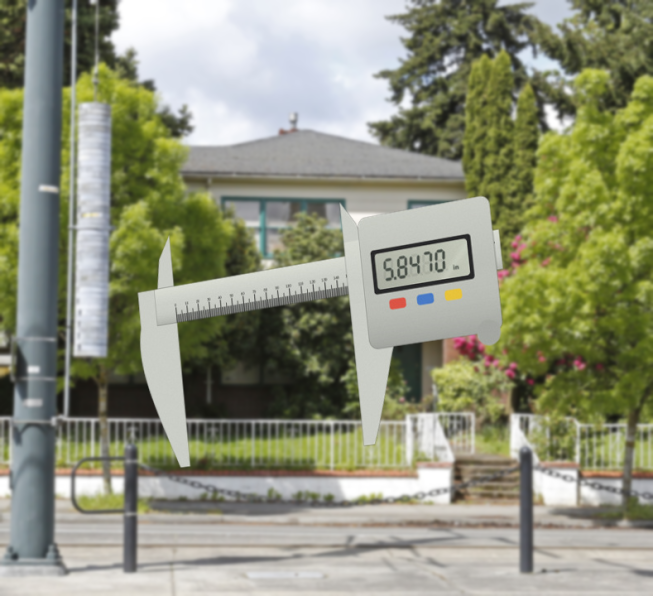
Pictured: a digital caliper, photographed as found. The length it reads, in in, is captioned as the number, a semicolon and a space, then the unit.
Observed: 5.8470; in
